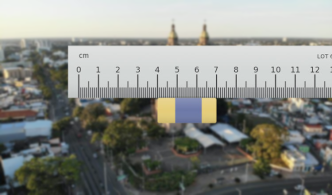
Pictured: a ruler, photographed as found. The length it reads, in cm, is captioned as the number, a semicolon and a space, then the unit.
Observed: 3; cm
